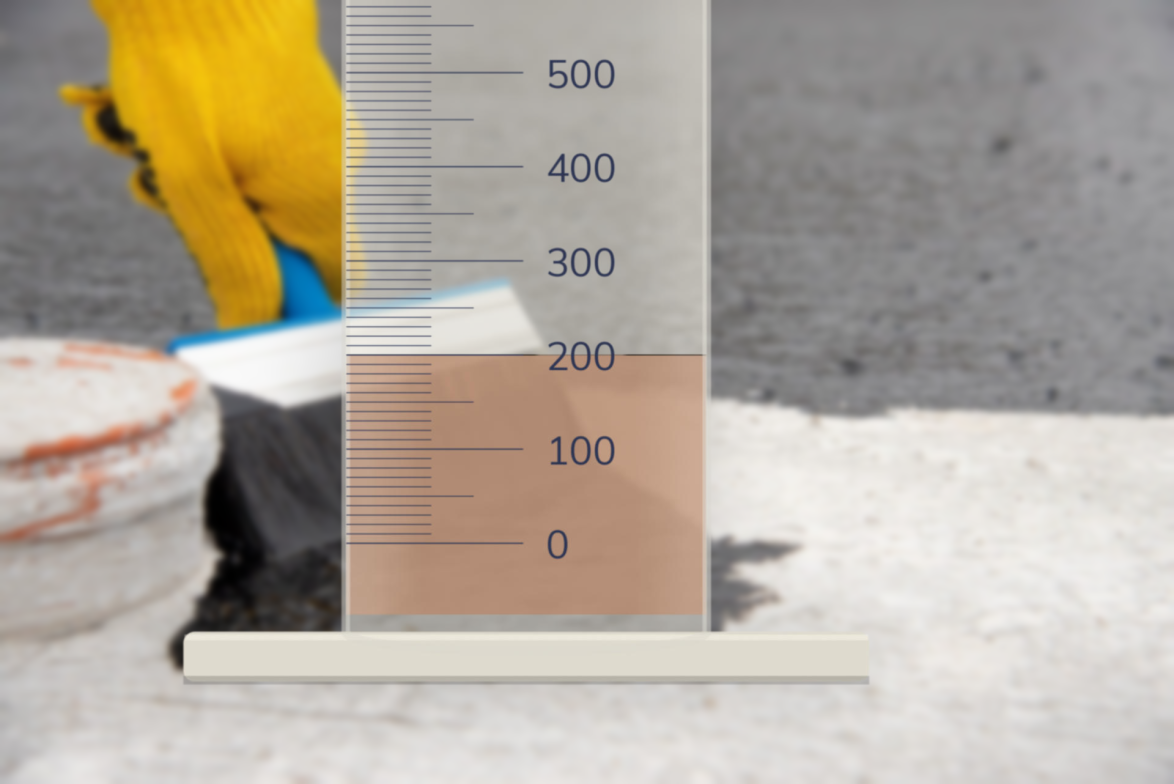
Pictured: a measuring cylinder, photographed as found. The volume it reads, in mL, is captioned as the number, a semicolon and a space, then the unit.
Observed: 200; mL
